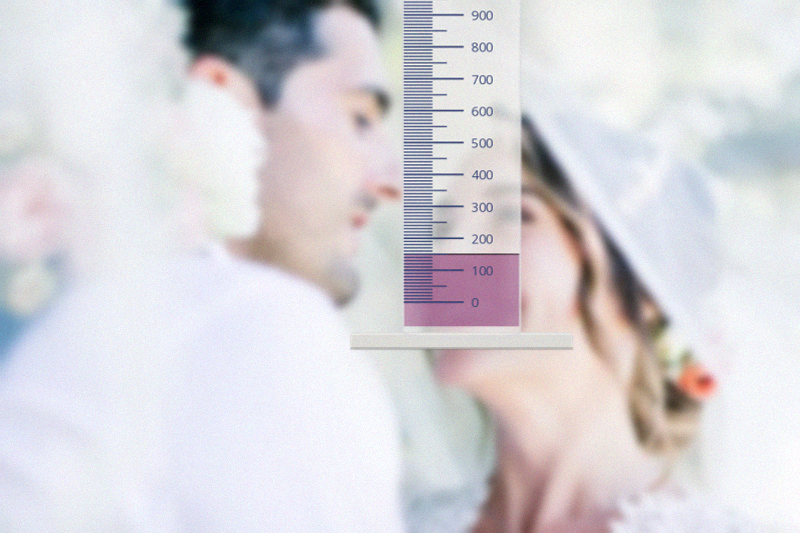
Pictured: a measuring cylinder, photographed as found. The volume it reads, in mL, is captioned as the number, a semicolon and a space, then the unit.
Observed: 150; mL
